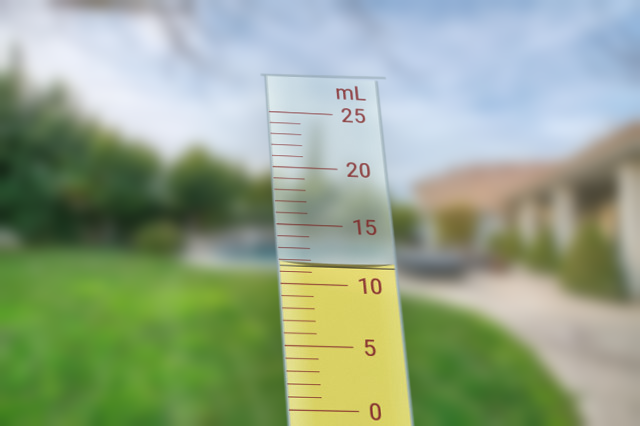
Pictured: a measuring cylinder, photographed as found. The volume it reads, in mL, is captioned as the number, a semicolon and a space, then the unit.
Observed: 11.5; mL
